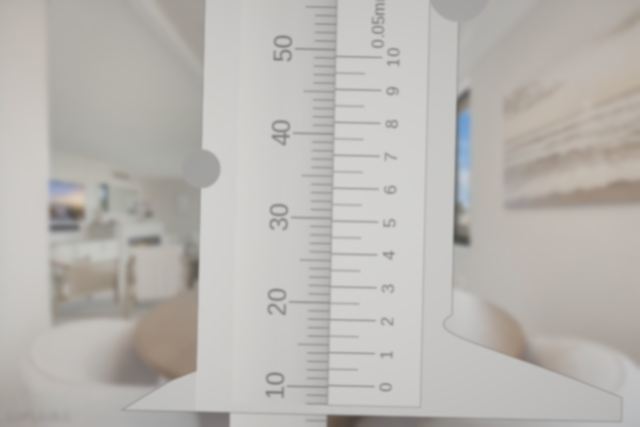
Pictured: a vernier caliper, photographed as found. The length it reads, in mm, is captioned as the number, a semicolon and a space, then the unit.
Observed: 10.2; mm
